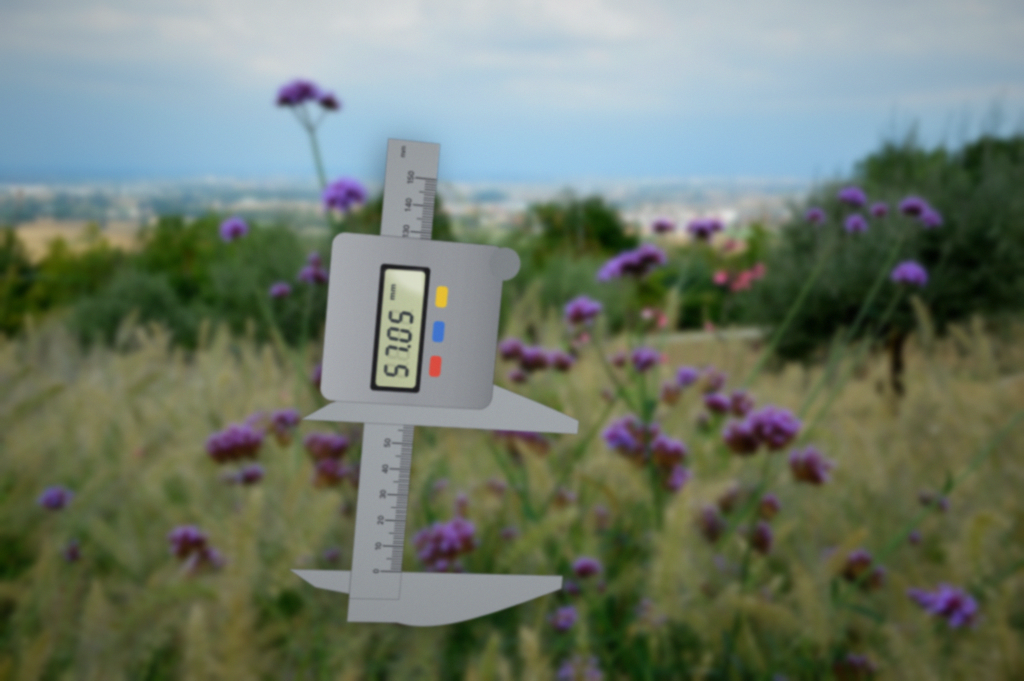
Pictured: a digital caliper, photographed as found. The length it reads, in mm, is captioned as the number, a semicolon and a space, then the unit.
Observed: 57.05; mm
